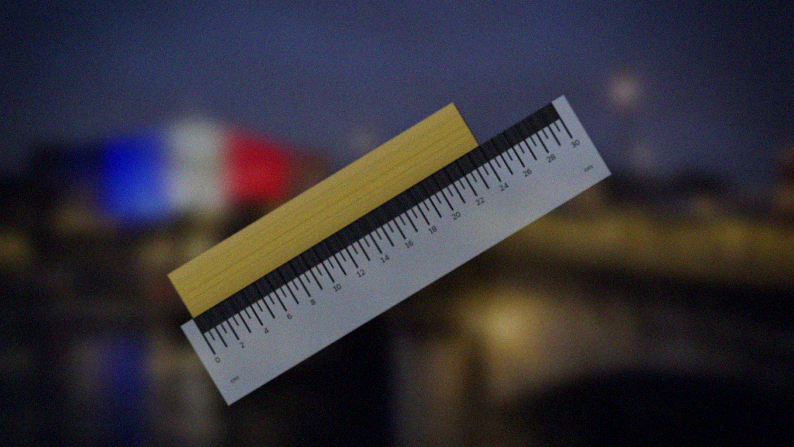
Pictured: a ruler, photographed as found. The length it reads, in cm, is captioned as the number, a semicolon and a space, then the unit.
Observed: 24; cm
